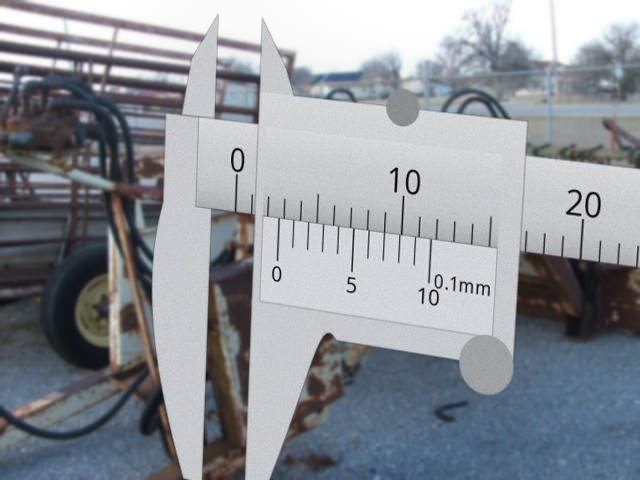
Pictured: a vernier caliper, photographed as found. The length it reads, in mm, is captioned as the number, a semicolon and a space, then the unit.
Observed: 2.7; mm
